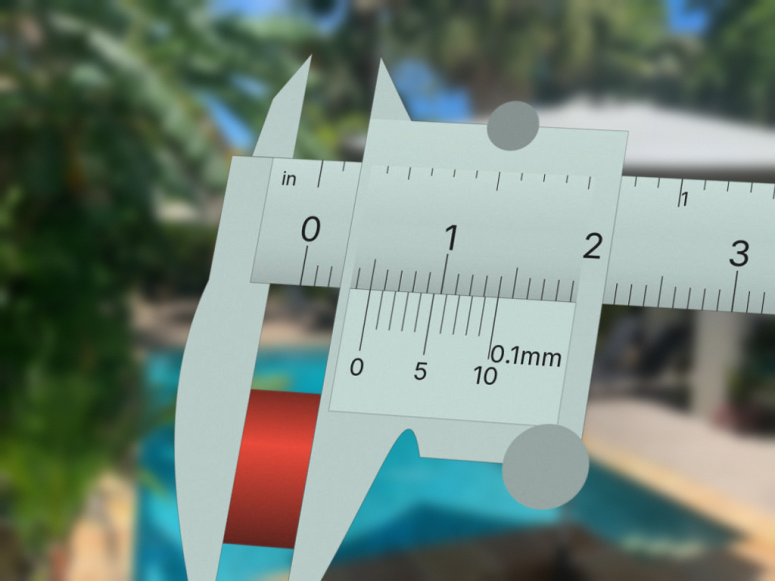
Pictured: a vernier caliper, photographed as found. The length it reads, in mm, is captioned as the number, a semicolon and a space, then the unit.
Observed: 5.0; mm
